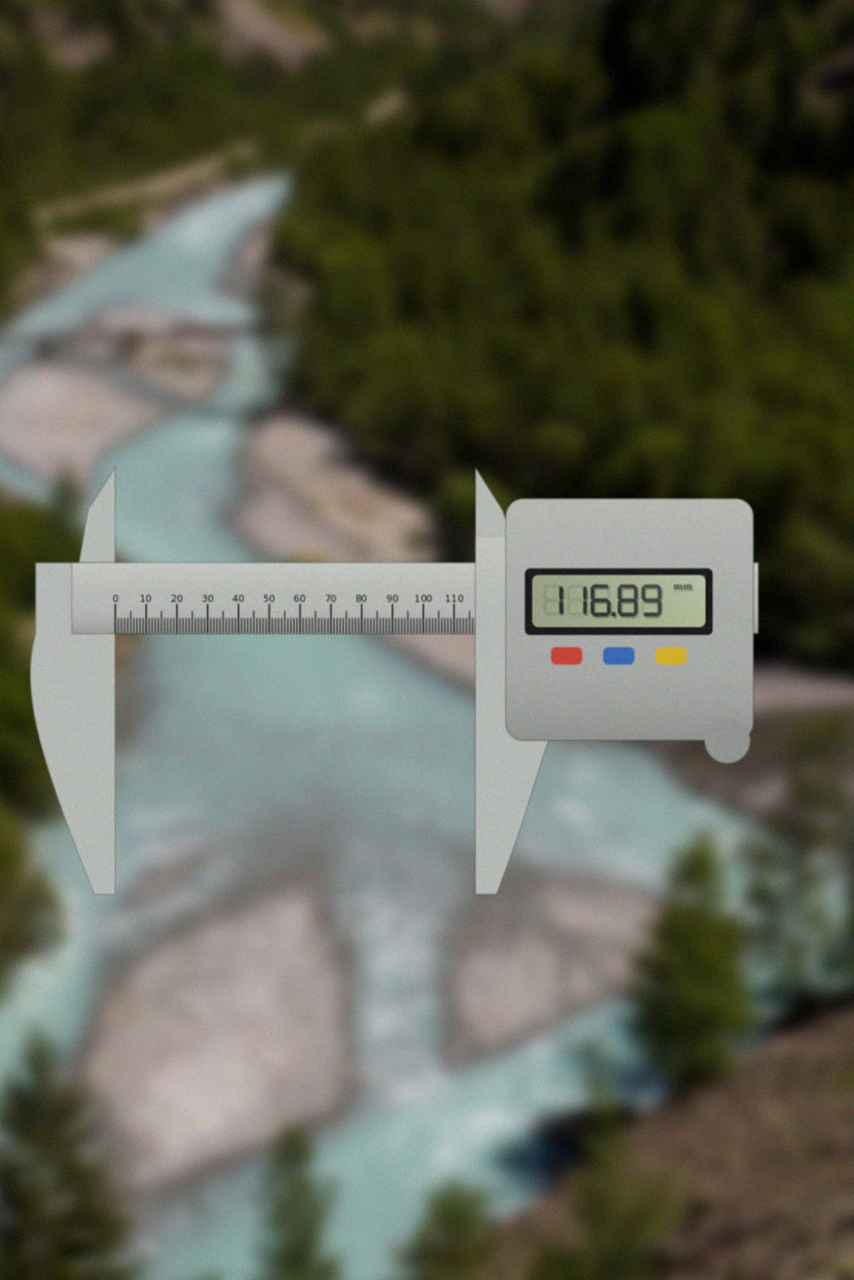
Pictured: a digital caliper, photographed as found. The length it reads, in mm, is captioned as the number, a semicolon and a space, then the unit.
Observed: 116.89; mm
